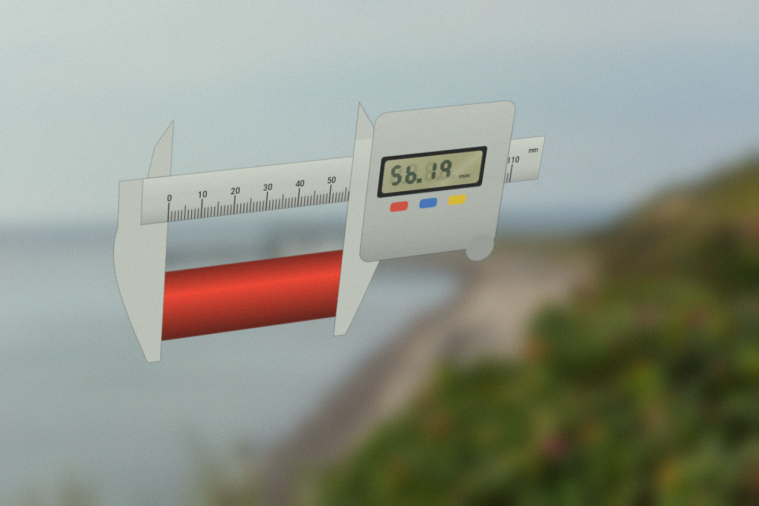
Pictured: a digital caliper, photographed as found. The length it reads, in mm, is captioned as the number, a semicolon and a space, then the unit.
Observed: 56.19; mm
